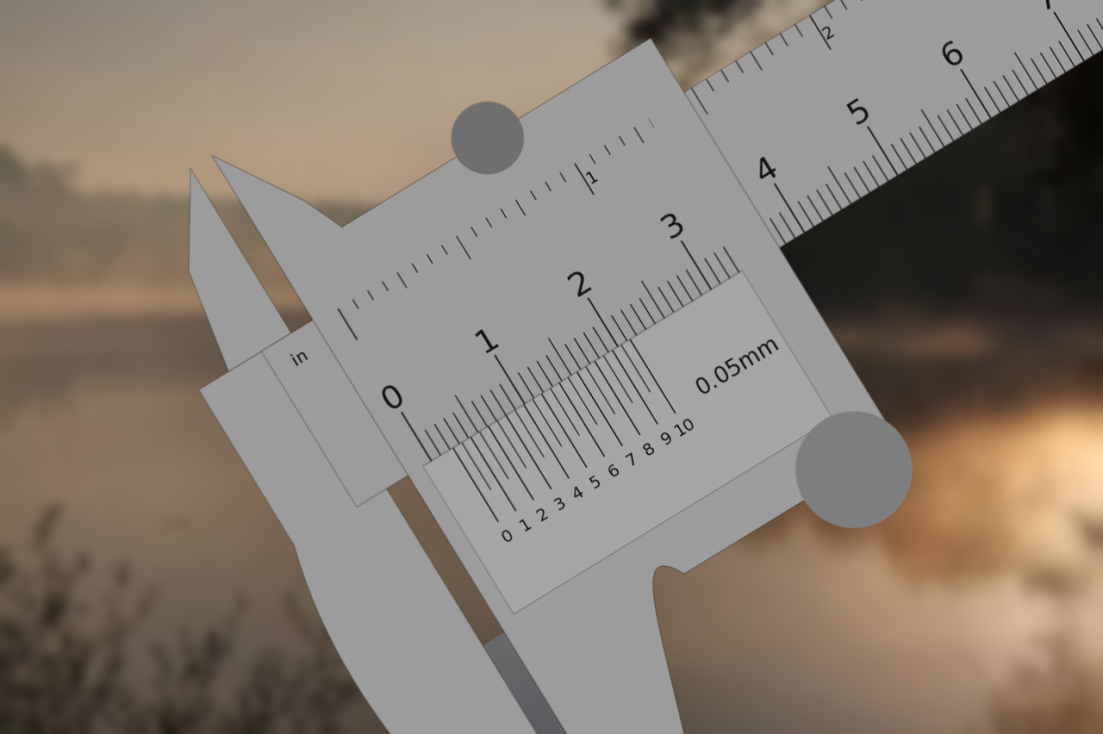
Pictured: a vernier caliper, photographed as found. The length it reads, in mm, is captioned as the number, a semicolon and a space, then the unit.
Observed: 2.3; mm
